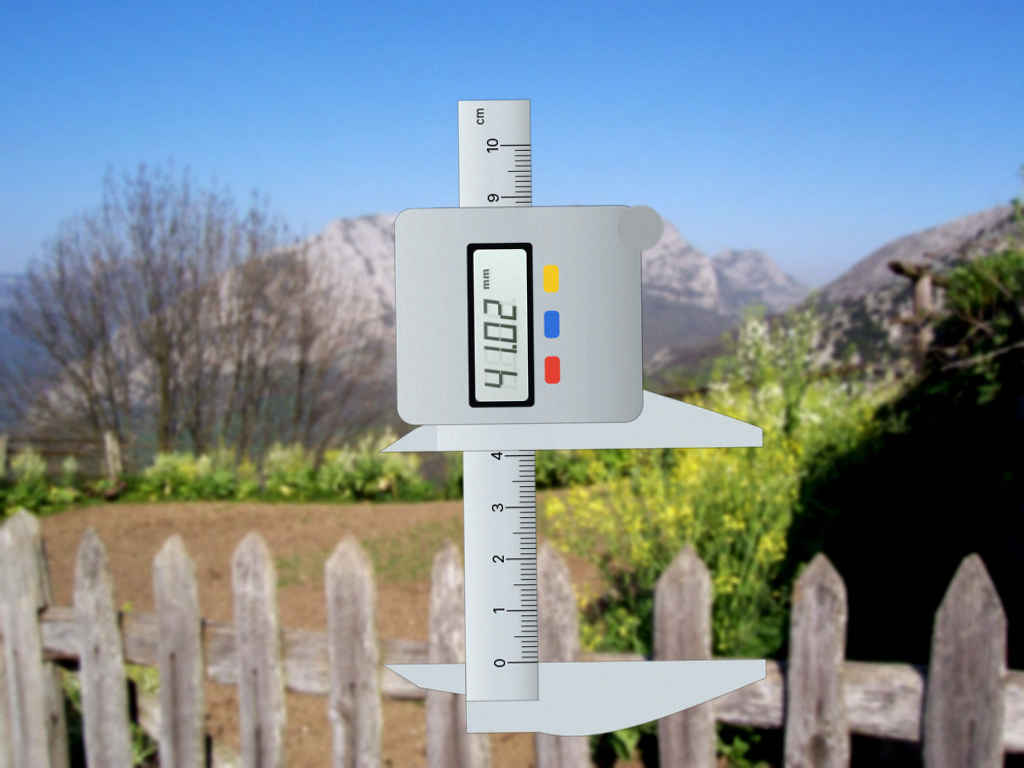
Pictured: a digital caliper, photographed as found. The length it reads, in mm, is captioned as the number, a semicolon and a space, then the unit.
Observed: 41.02; mm
